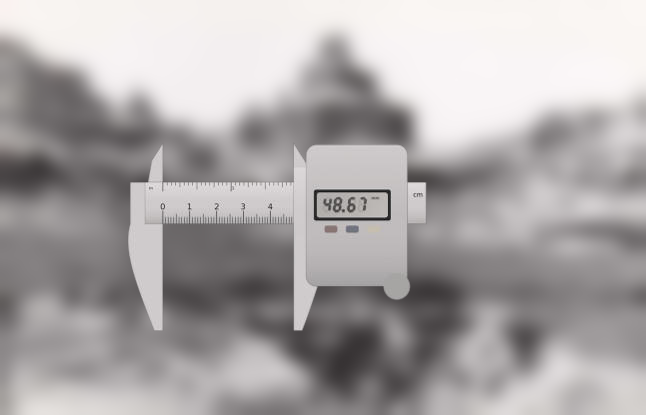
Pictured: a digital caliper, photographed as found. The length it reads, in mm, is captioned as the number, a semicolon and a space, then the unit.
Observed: 48.67; mm
